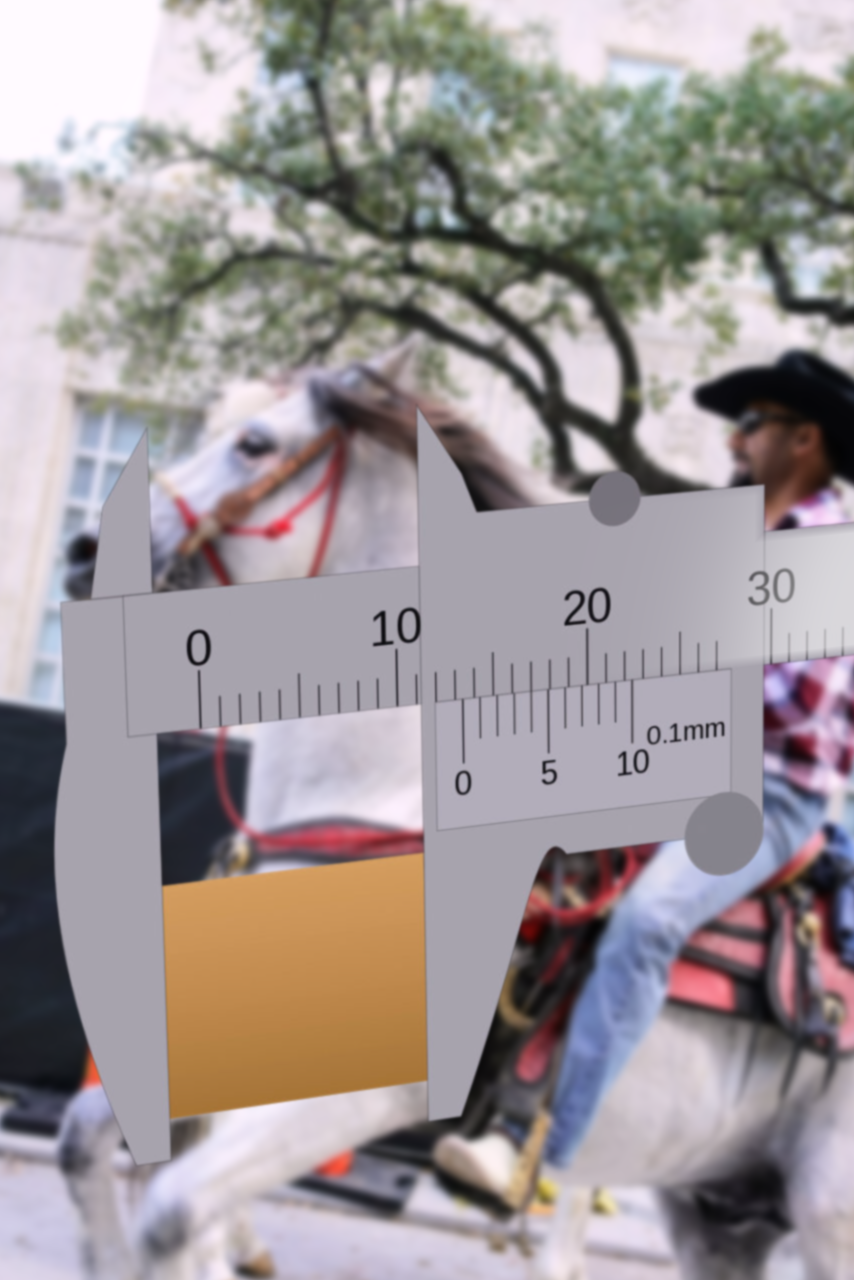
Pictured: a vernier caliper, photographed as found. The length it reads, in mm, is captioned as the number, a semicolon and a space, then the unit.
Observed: 13.4; mm
